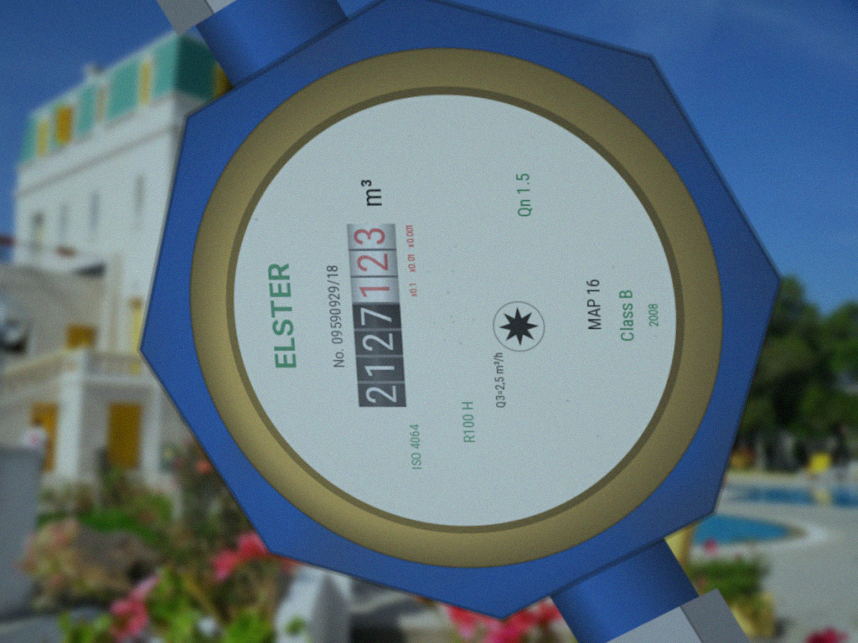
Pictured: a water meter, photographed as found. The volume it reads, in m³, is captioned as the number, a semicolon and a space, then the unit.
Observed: 2127.123; m³
